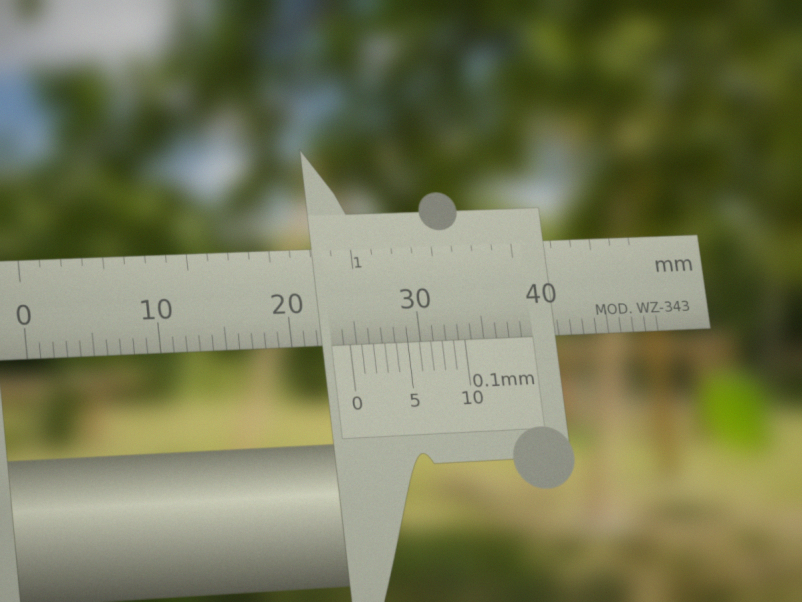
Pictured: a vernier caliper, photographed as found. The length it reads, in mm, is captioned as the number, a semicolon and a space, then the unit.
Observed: 24.5; mm
